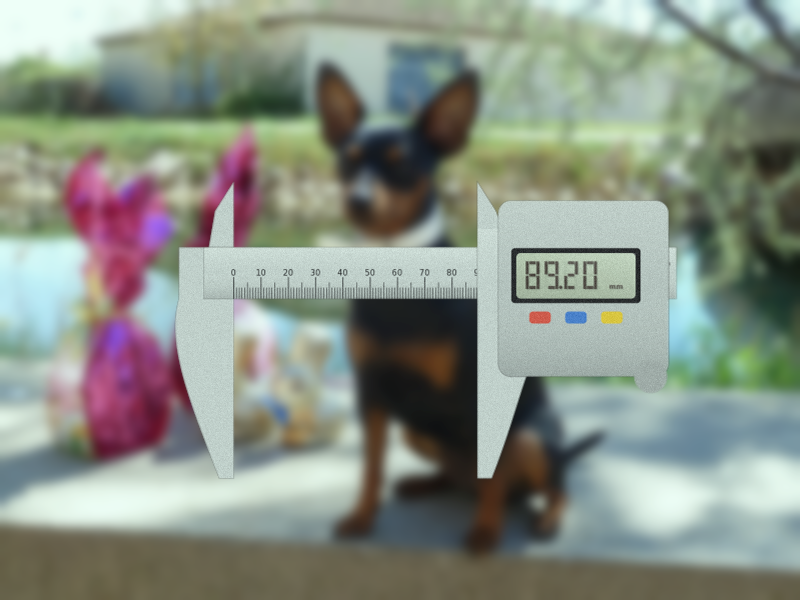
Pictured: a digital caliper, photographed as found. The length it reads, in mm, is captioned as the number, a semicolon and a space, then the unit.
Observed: 89.20; mm
